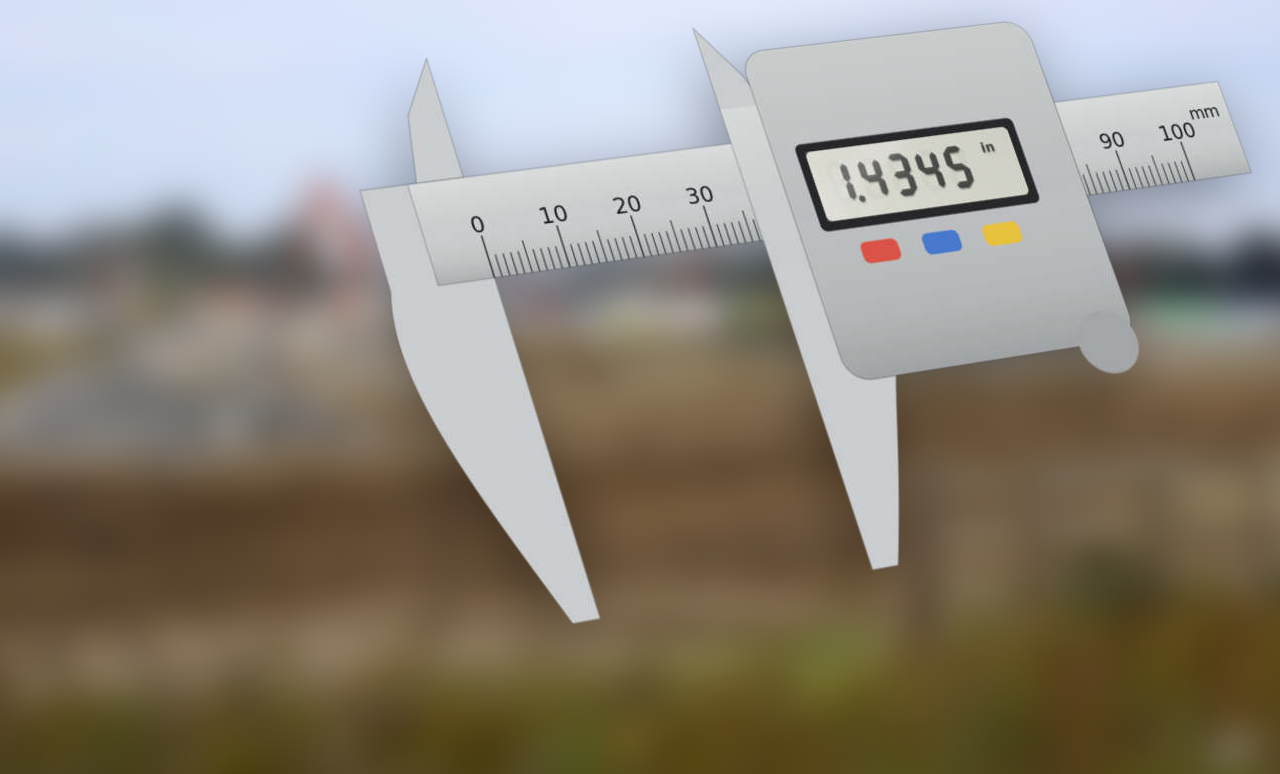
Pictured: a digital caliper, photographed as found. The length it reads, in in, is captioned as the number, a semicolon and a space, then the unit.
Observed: 1.4345; in
